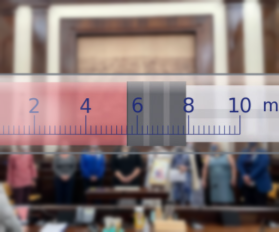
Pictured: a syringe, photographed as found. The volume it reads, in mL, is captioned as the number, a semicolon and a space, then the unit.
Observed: 5.6; mL
